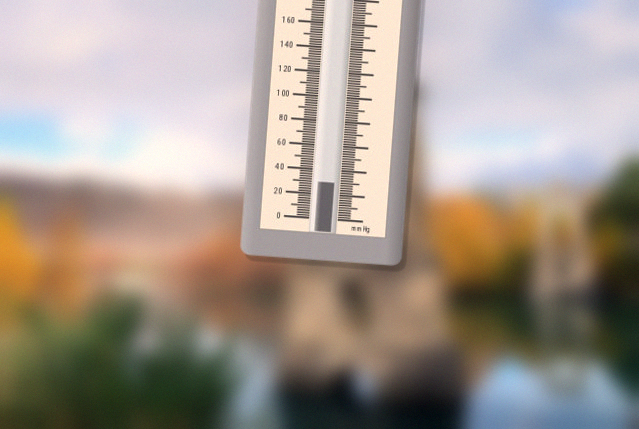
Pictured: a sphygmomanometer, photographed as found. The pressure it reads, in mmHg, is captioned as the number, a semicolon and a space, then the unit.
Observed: 30; mmHg
